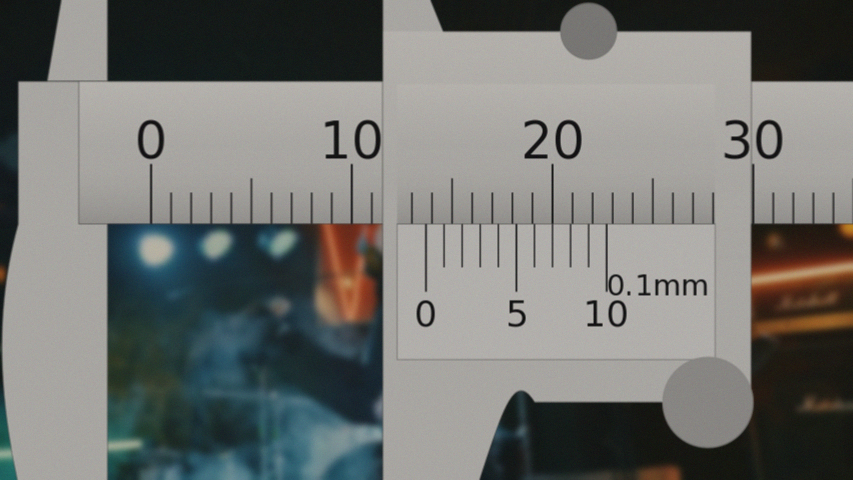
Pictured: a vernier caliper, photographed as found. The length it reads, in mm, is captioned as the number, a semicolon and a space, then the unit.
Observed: 13.7; mm
